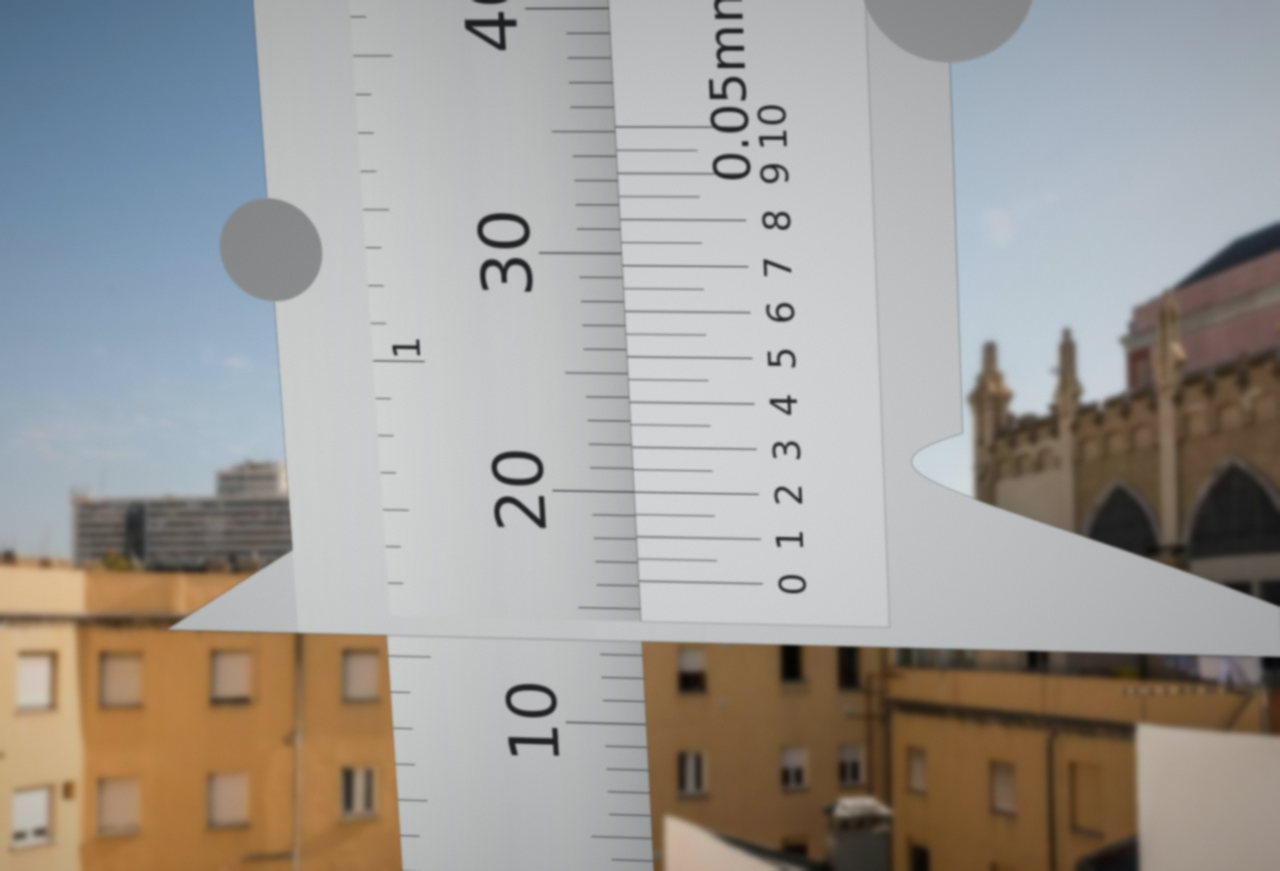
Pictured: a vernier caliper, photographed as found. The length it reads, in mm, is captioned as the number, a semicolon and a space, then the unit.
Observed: 16.2; mm
